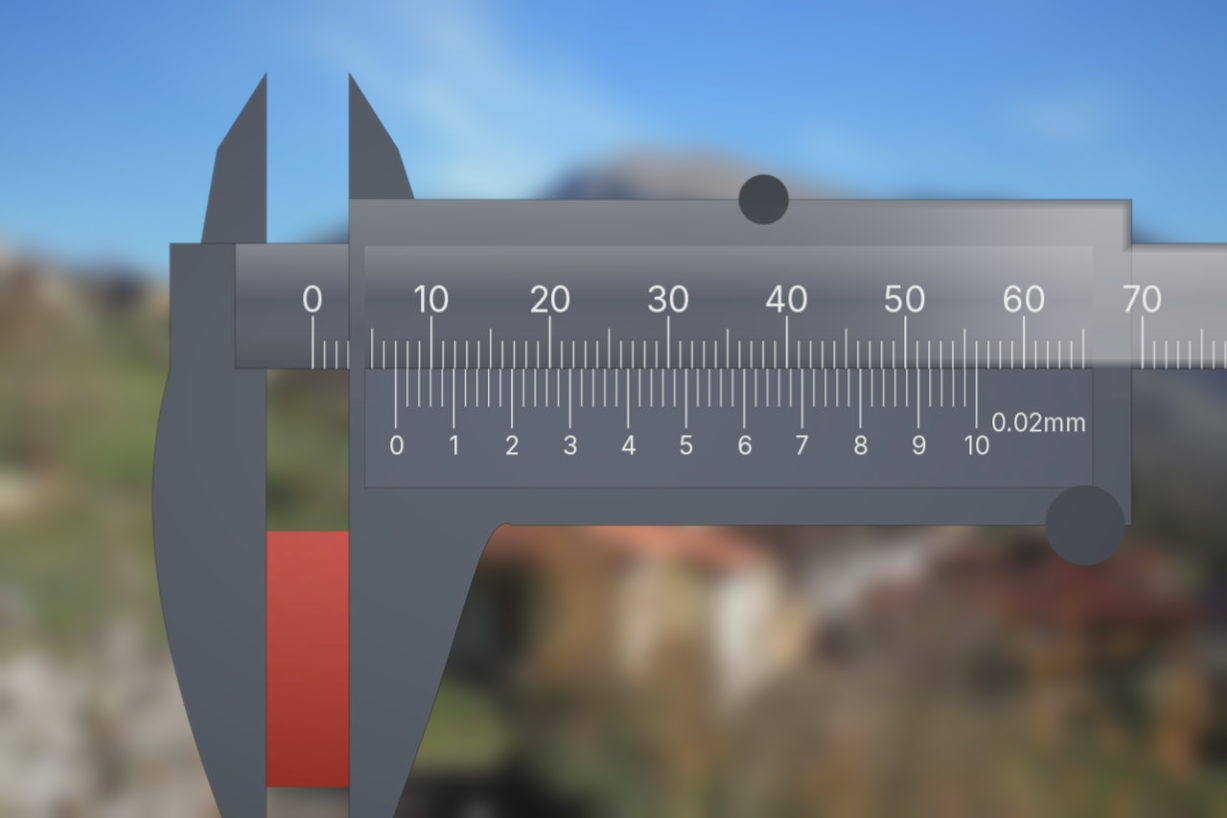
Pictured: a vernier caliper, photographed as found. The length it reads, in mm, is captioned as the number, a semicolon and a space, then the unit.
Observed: 7.0; mm
